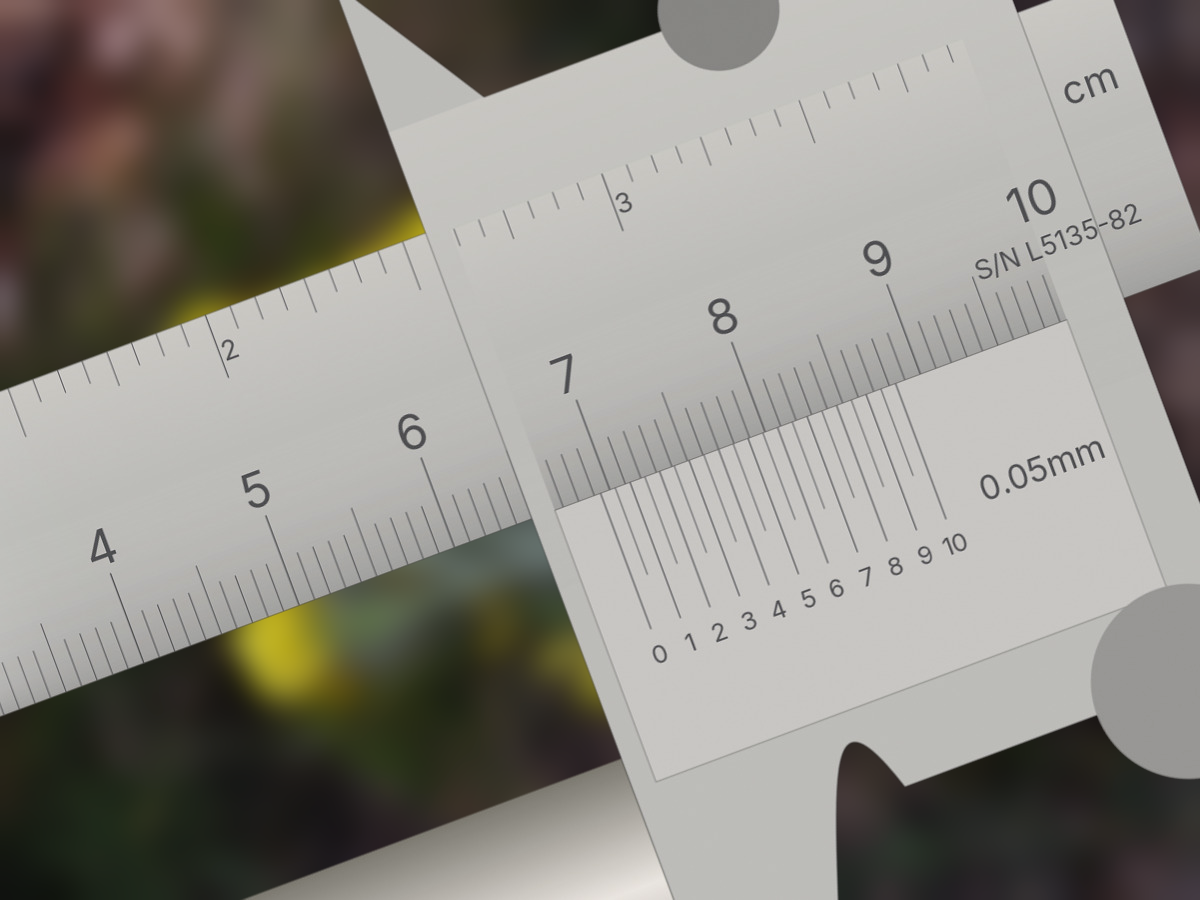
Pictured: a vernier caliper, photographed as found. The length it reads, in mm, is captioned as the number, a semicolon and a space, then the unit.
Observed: 69.4; mm
